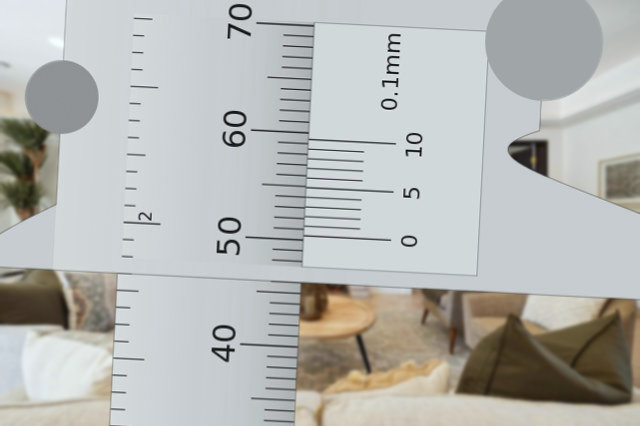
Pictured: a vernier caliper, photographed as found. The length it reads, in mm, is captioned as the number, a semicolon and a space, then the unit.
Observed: 50.4; mm
